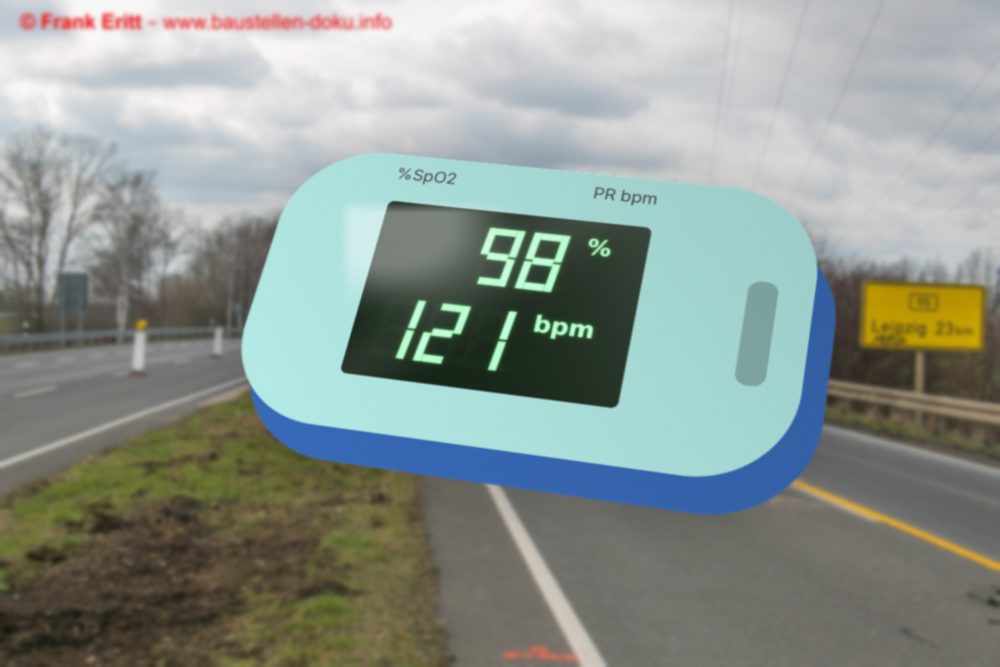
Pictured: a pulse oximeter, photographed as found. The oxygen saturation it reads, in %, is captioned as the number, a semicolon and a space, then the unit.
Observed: 98; %
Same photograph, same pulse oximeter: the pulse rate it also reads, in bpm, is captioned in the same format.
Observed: 121; bpm
